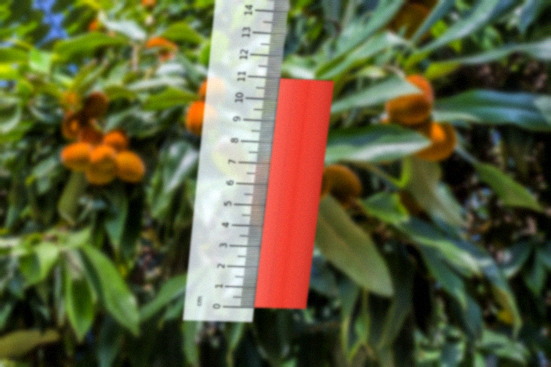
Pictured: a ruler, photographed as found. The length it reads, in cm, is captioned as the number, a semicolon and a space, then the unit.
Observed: 11; cm
